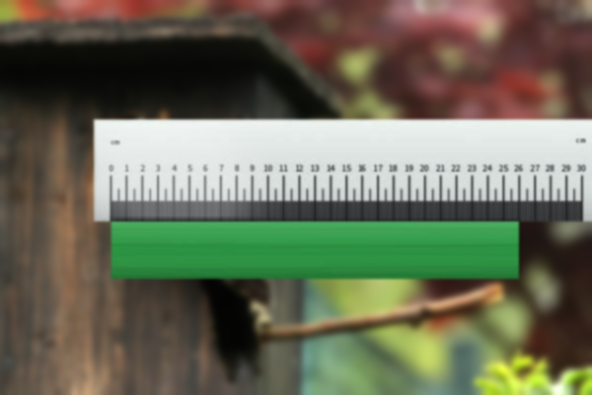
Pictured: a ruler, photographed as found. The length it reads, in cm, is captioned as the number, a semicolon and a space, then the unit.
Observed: 26; cm
